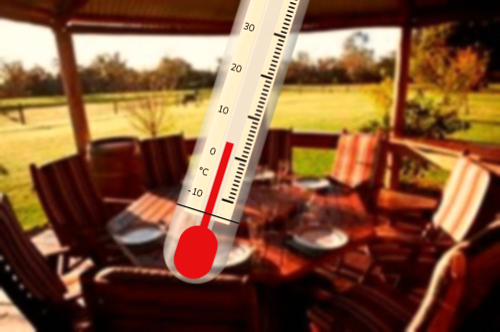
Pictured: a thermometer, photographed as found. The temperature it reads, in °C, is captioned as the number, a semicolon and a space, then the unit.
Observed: 3; °C
